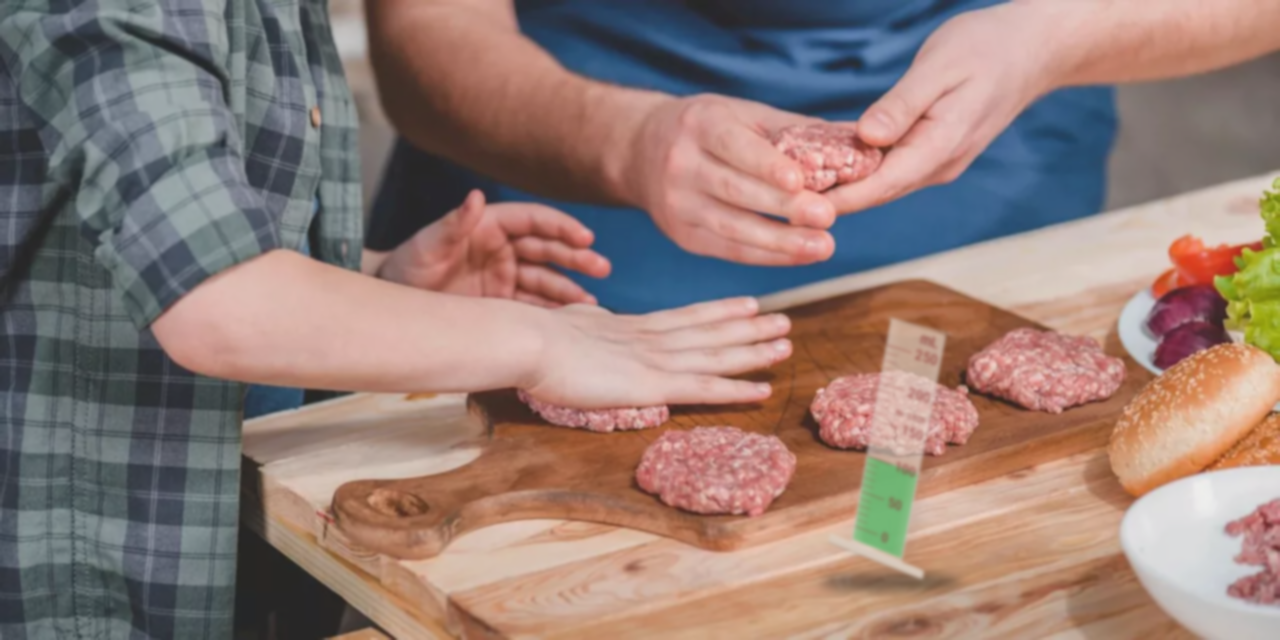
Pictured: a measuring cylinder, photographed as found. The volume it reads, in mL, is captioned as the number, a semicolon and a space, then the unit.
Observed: 100; mL
